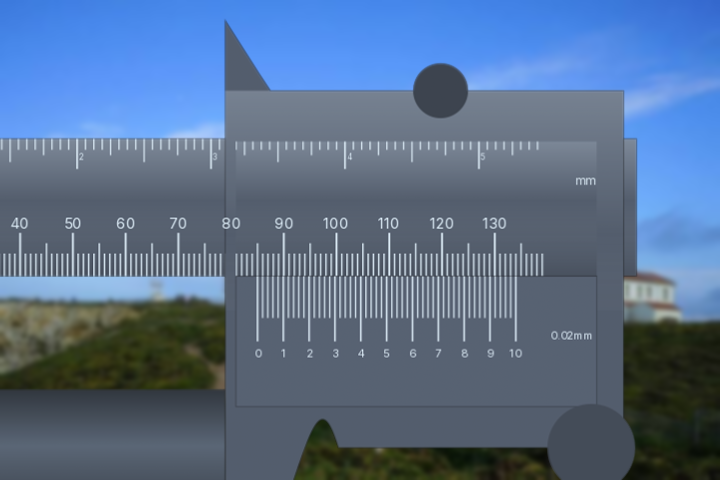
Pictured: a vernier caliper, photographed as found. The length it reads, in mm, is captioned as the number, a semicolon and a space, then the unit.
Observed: 85.0; mm
